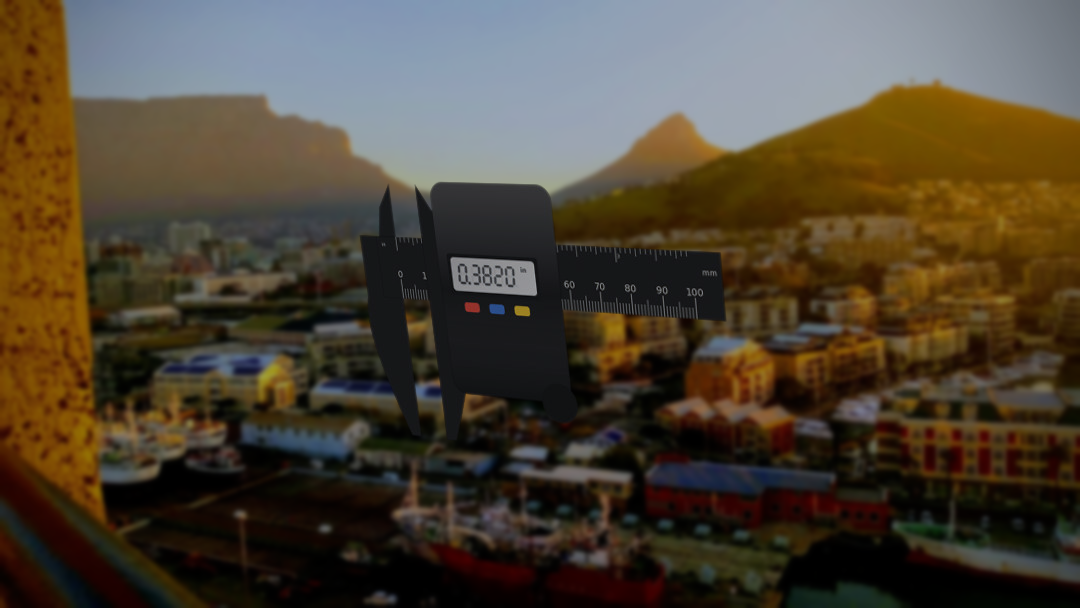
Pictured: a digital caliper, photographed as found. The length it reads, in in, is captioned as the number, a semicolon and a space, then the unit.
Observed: 0.3820; in
